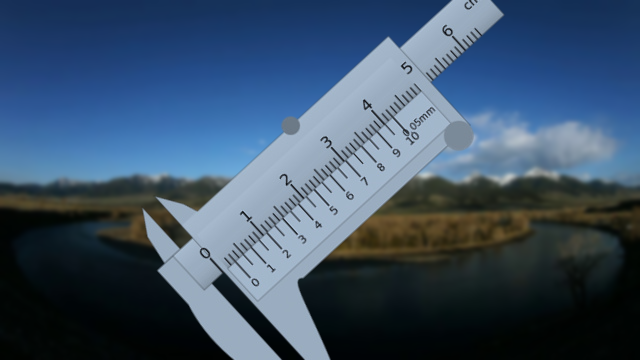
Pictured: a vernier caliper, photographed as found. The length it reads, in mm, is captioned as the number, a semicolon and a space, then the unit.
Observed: 3.0; mm
